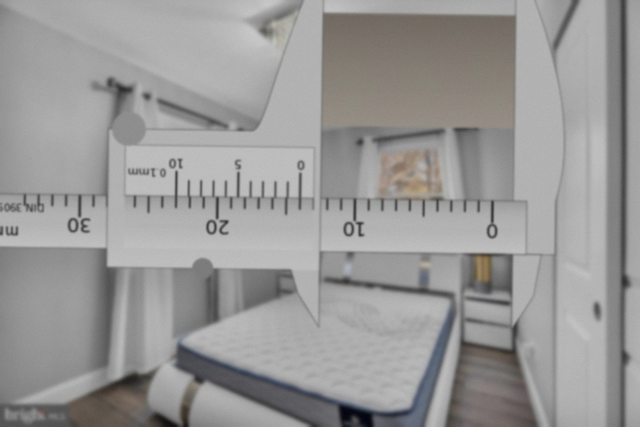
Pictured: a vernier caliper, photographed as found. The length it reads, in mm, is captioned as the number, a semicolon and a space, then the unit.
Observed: 14.0; mm
